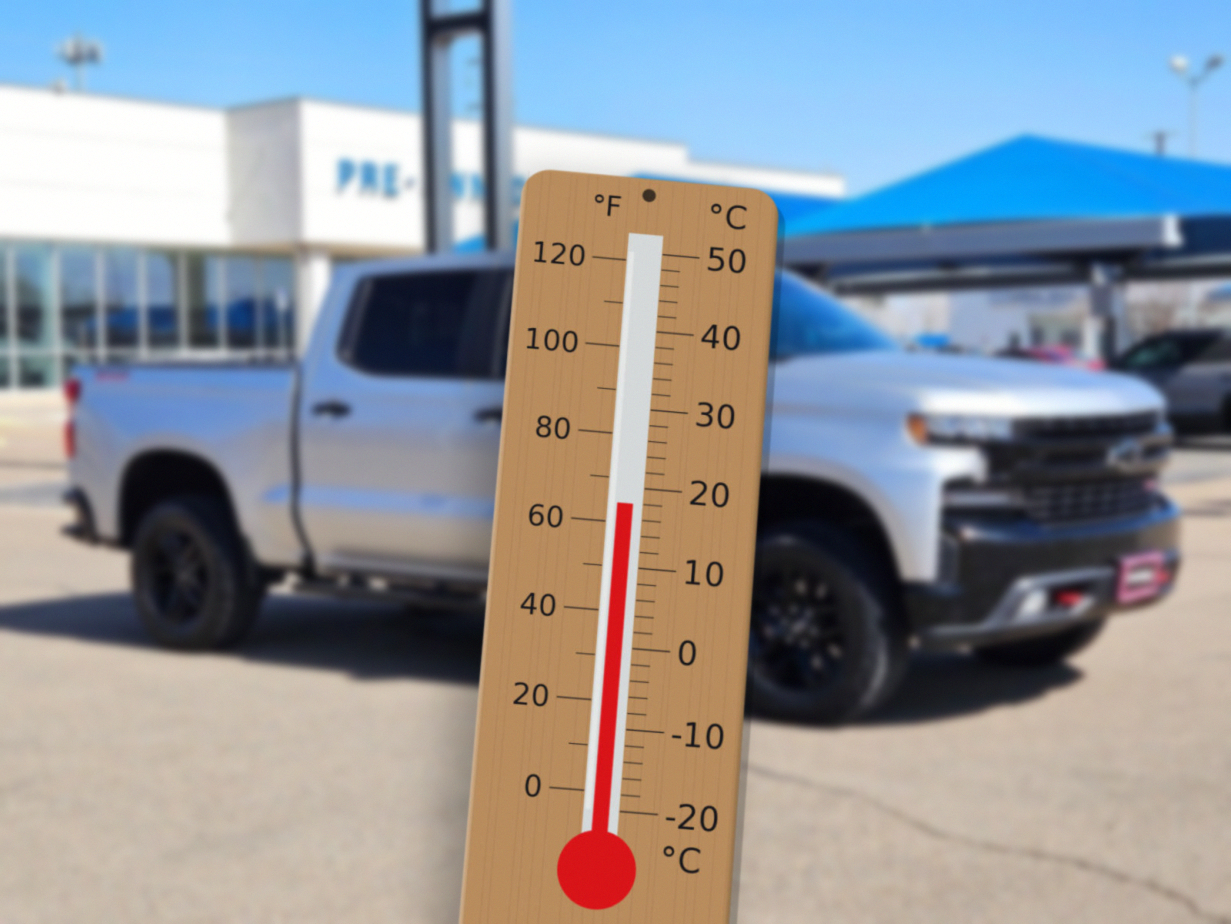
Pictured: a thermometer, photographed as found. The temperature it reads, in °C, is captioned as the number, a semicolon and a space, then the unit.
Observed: 18; °C
